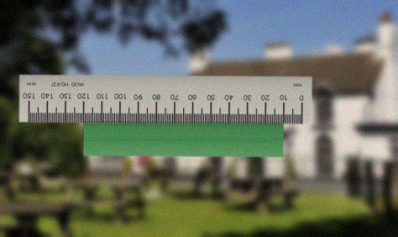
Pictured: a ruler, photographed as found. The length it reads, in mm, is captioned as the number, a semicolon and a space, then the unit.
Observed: 110; mm
